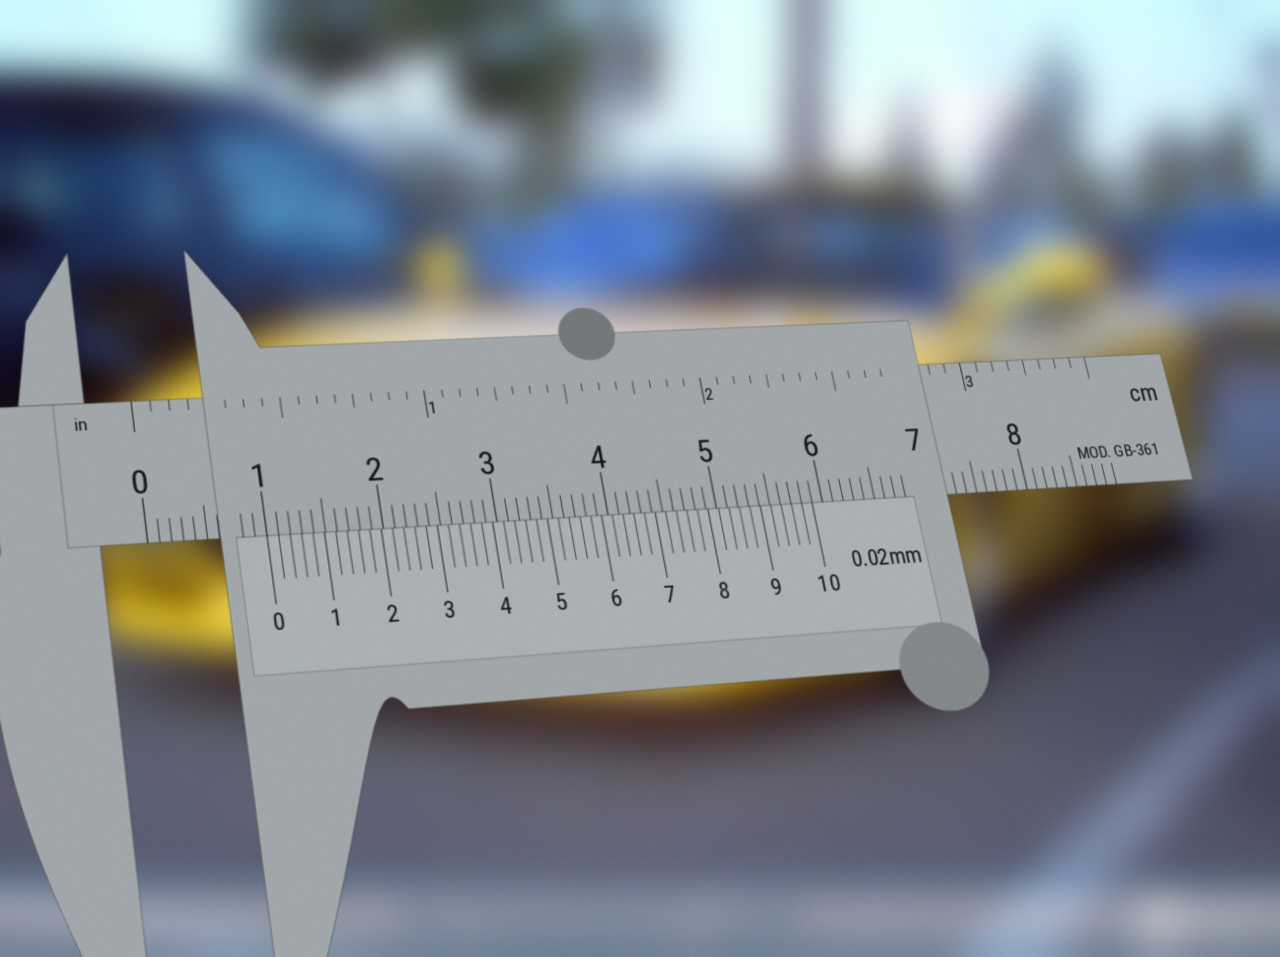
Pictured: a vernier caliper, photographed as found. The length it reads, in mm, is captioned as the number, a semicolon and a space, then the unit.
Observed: 10.0; mm
